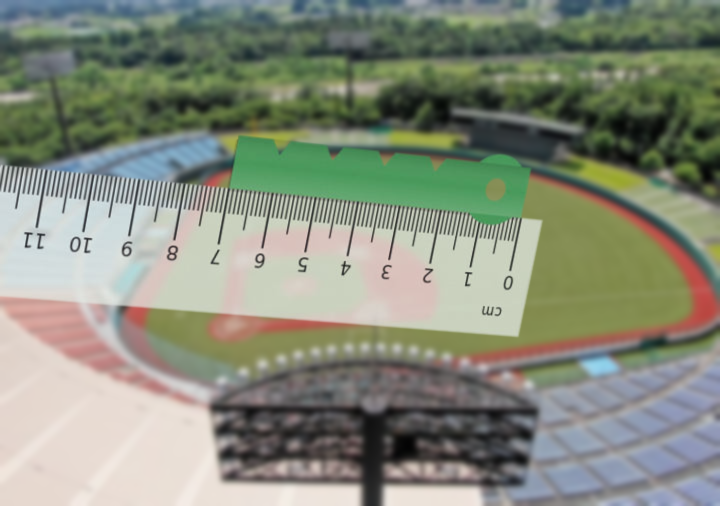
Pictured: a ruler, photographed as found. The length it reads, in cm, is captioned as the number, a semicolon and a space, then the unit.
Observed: 7; cm
